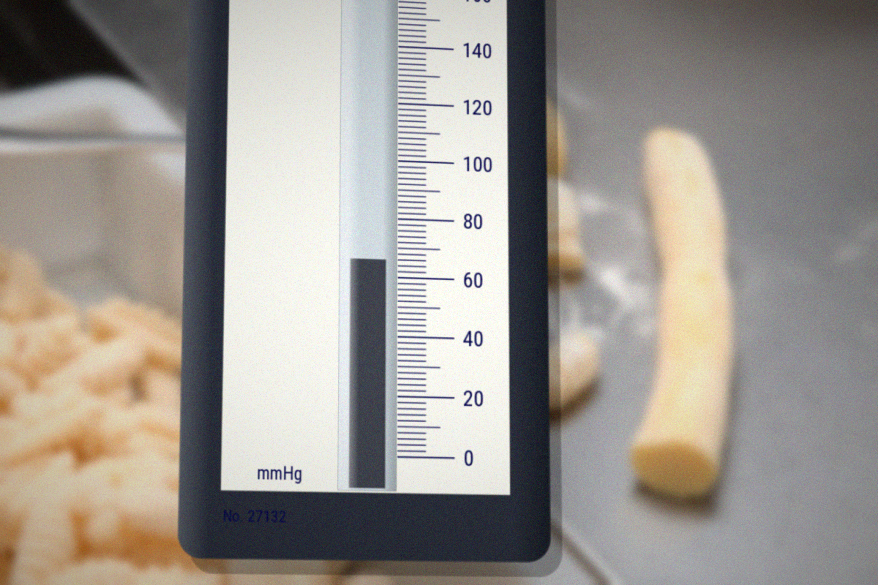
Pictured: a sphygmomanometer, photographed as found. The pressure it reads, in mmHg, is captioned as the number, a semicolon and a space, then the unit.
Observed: 66; mmHg
